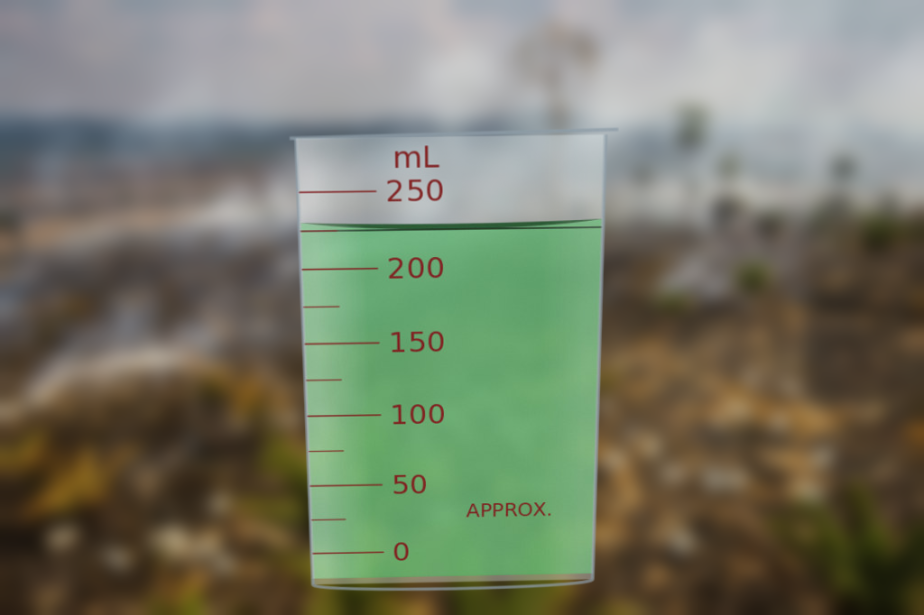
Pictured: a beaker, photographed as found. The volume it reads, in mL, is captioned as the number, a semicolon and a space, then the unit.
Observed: 225; mL
